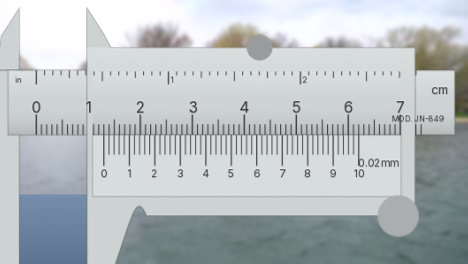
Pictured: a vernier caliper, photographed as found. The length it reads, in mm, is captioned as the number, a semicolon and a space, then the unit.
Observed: 13.0; mm
